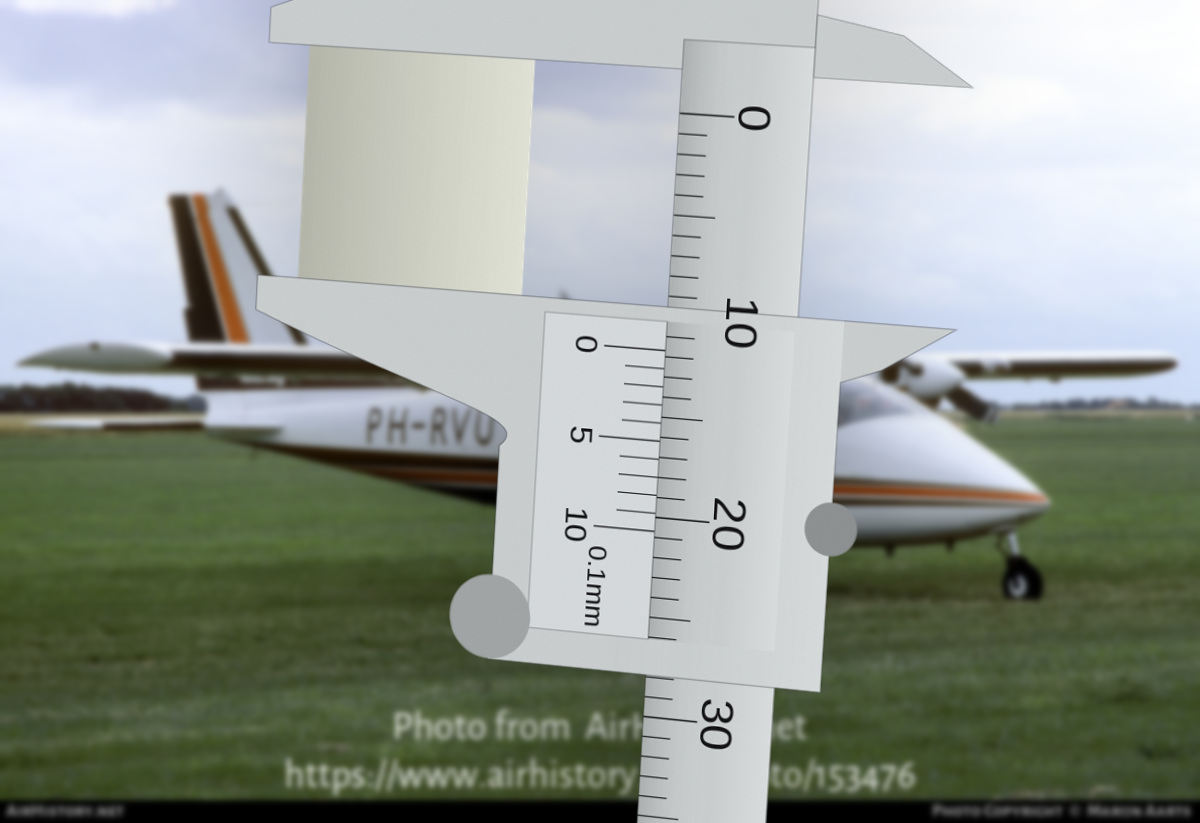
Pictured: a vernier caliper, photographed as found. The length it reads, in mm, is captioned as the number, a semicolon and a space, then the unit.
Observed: 11.7; mm
